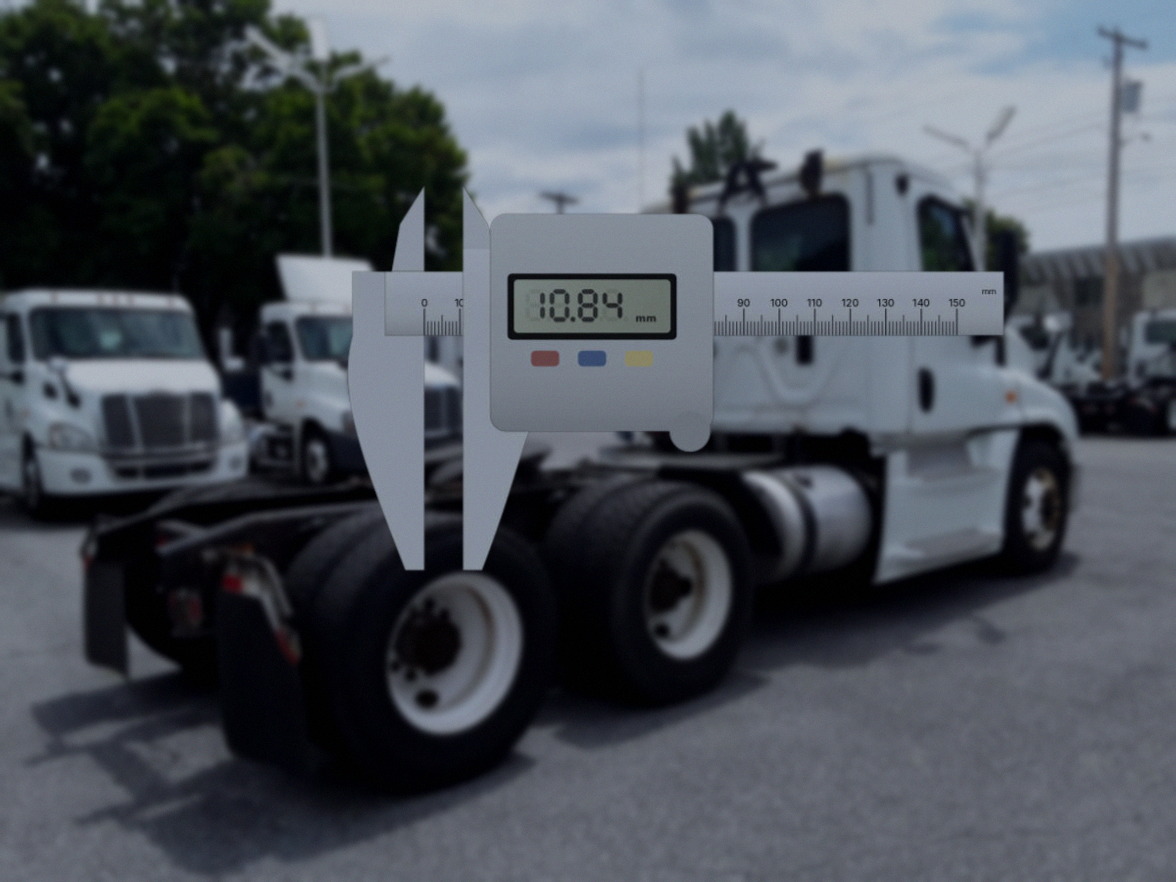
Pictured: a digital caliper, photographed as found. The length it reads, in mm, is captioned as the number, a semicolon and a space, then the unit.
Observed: 10.84; mm
